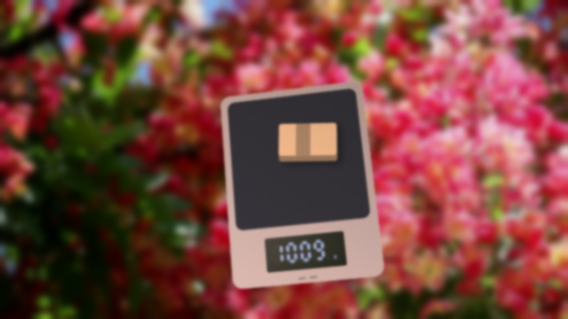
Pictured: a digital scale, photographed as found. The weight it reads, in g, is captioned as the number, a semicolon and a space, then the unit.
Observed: 1009; g
